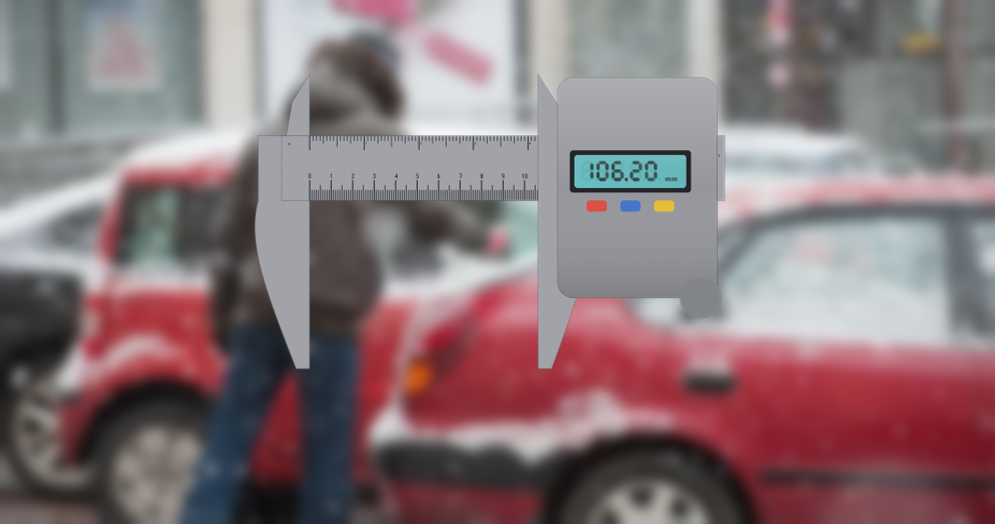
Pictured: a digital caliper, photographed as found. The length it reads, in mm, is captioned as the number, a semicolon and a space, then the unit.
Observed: 106.20; mm
